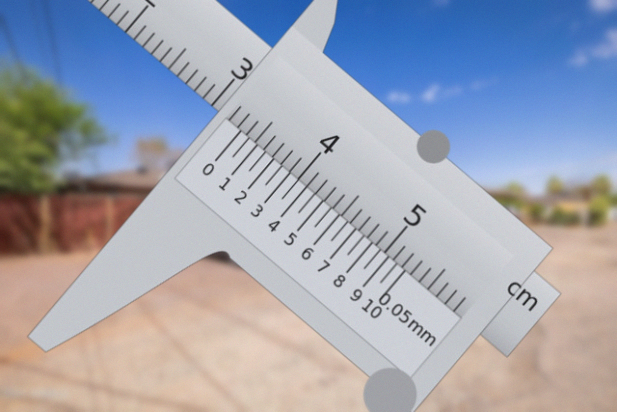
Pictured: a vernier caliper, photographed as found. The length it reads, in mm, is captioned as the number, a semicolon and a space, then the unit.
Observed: 33.4; mm
